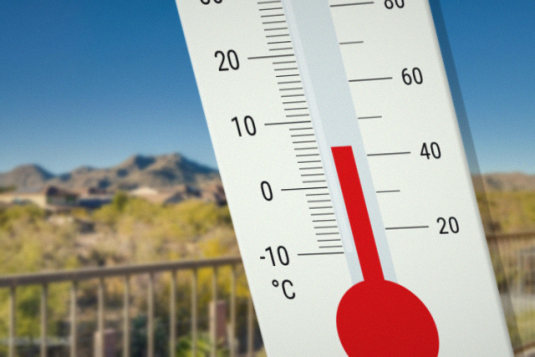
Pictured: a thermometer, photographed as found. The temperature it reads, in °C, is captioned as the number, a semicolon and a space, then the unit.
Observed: 6; °C
